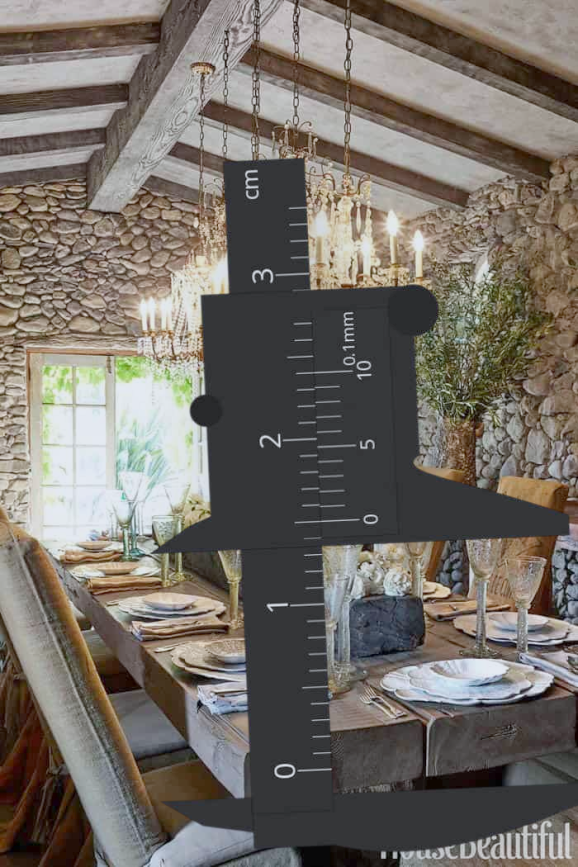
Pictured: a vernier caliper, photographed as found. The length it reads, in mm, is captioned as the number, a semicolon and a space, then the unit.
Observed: 15.0; mm
